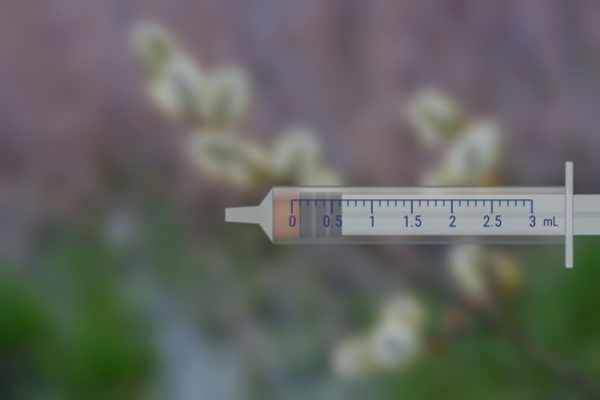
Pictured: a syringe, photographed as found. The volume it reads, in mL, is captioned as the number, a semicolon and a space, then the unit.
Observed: 0.1; mL
